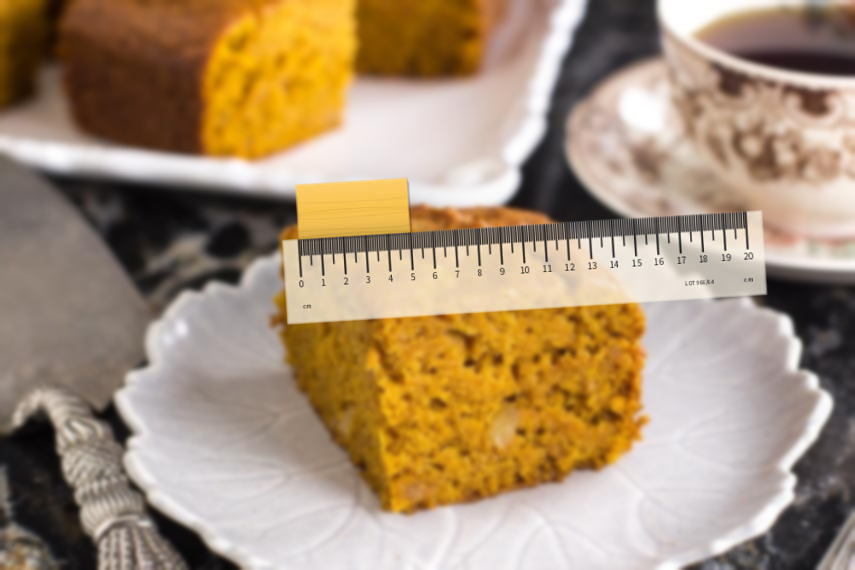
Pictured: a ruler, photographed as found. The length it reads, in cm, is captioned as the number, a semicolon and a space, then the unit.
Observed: 5; cm
